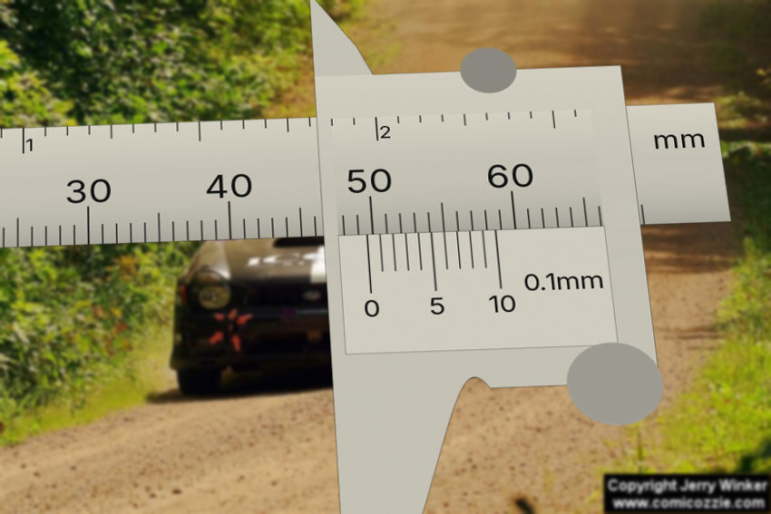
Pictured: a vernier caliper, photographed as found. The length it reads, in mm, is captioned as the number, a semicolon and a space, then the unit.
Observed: 49.6; mm
